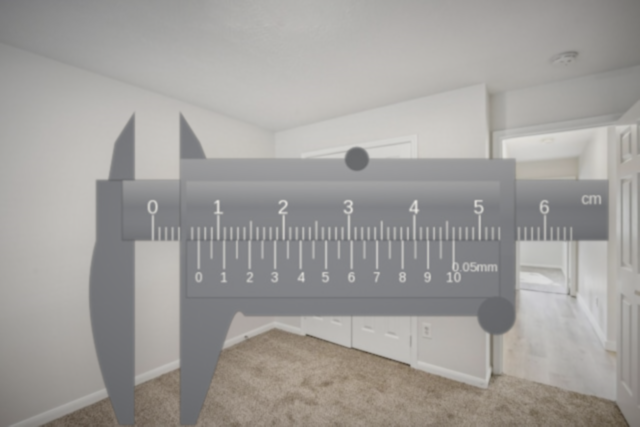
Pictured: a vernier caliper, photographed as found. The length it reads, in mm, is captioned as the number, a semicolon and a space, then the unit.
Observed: 7.0; mm
